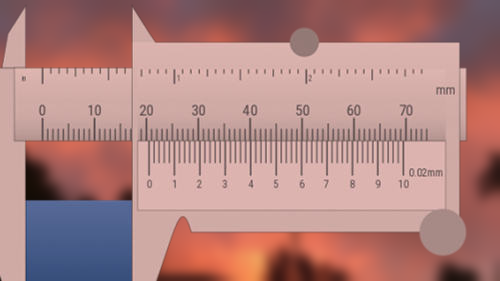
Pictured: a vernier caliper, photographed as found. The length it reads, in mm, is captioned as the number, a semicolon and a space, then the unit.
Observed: 20.5; mm
